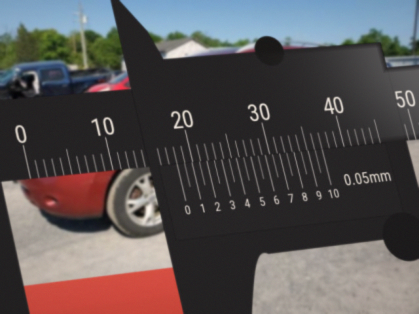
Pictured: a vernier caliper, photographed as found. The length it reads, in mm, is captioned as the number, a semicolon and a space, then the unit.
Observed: 18.0; mm
